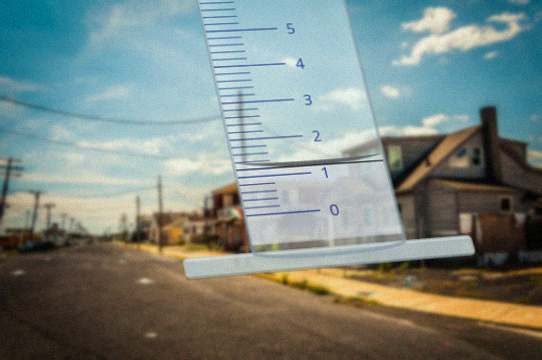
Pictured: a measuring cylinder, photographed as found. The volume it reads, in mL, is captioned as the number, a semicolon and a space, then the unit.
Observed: 1.2; mL
